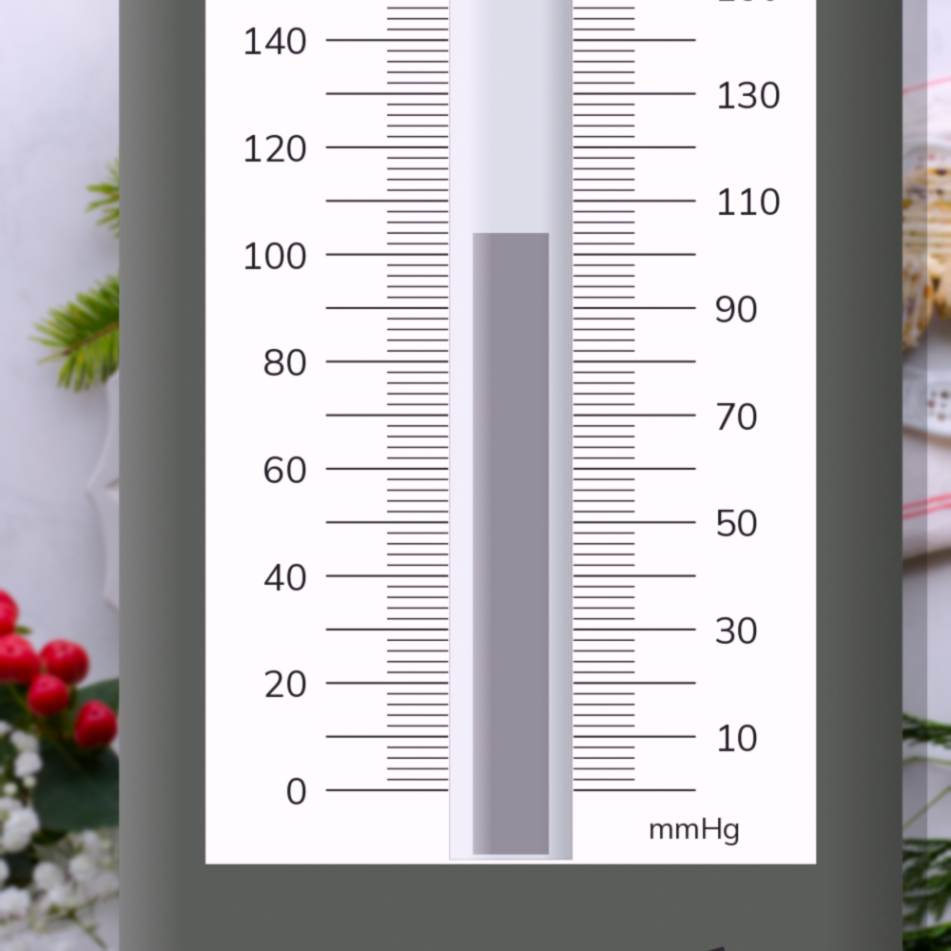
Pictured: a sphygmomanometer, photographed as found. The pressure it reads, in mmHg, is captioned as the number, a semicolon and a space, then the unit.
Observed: 104; mmHg
